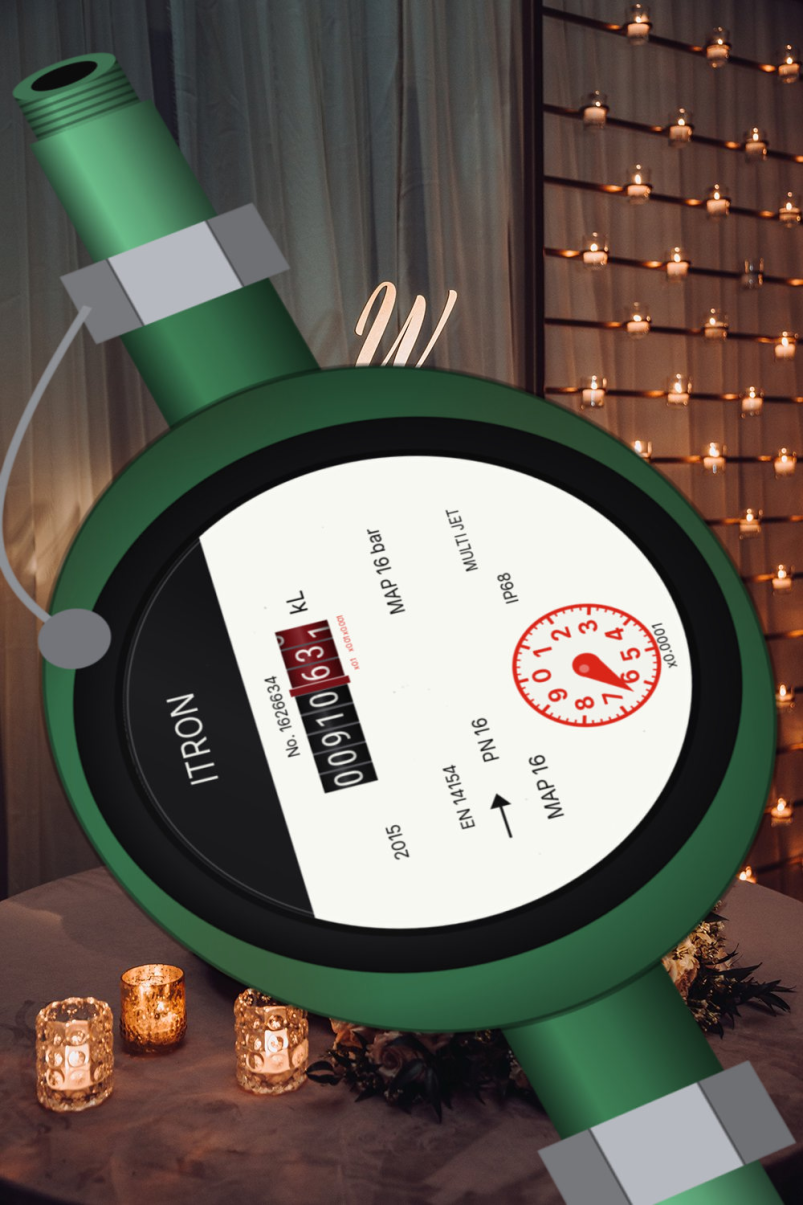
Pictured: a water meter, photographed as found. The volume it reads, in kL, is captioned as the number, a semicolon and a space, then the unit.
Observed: 910.6306; kL
